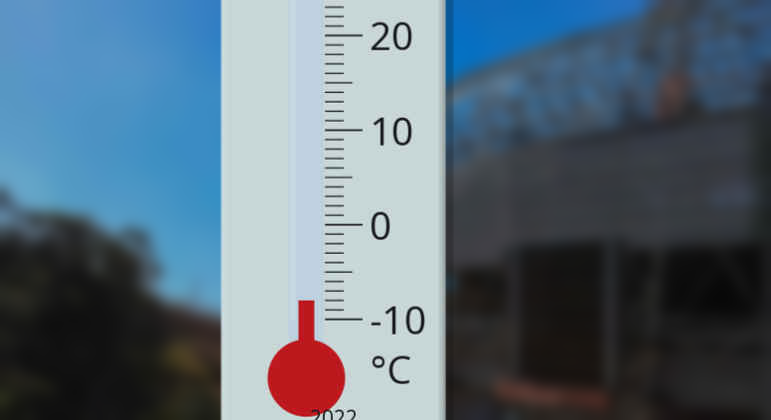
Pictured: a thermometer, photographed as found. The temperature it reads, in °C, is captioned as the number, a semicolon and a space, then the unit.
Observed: -8; °C
